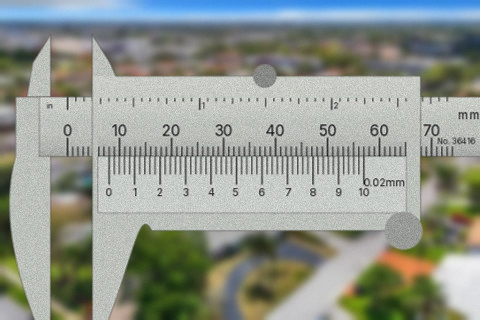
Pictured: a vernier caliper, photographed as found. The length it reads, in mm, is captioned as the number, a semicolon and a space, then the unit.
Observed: 8.0; mm
